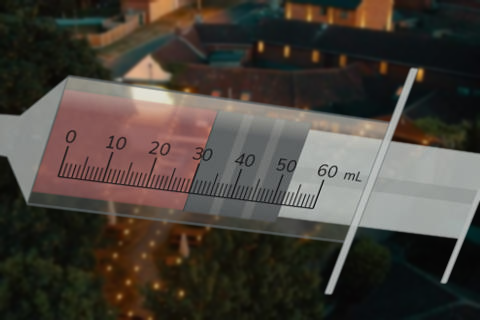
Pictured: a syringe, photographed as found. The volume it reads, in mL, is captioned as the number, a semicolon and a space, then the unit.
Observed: 30; mL
